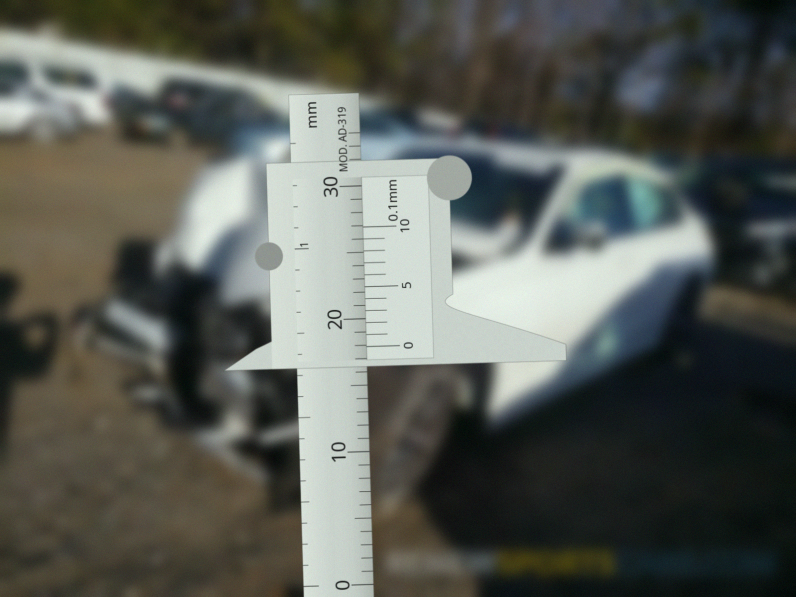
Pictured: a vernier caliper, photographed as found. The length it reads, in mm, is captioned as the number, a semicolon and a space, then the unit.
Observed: 17.9; mm
